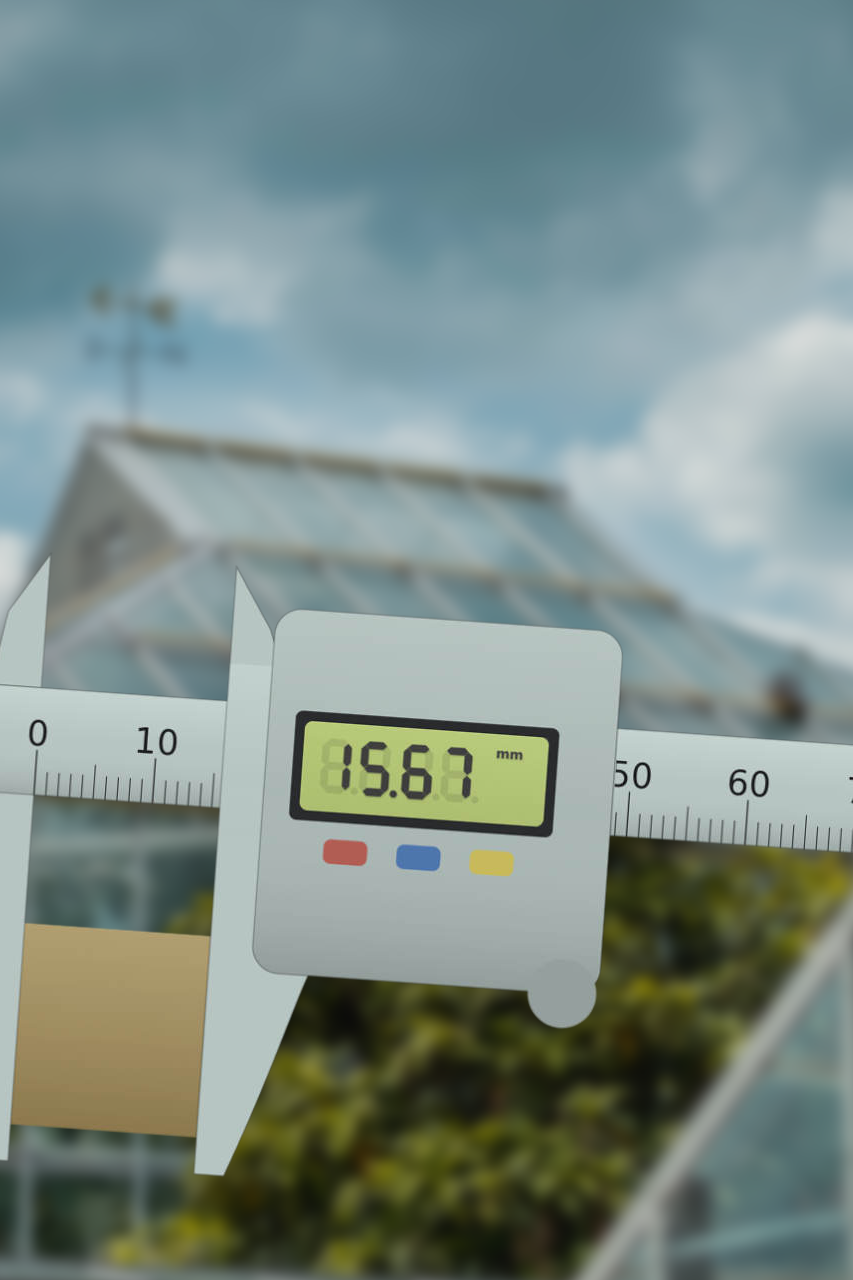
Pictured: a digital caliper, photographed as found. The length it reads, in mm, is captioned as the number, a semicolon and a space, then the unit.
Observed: 15.67; mm
